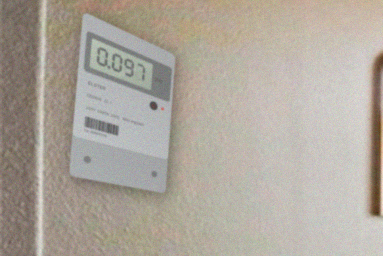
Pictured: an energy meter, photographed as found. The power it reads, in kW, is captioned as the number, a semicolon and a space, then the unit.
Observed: 0.097; kW
